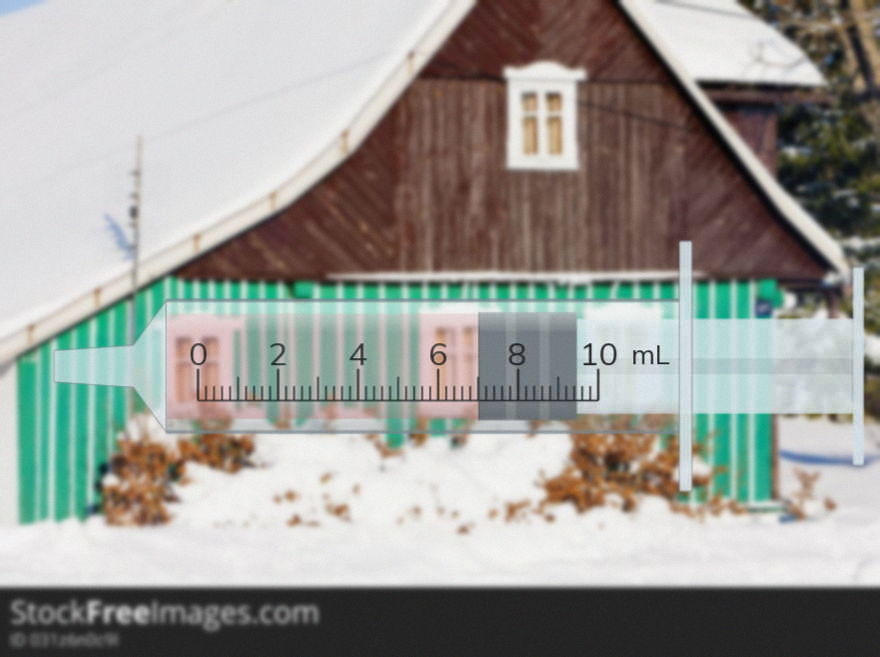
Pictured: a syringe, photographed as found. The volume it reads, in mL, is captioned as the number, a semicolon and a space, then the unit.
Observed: 7; mL
